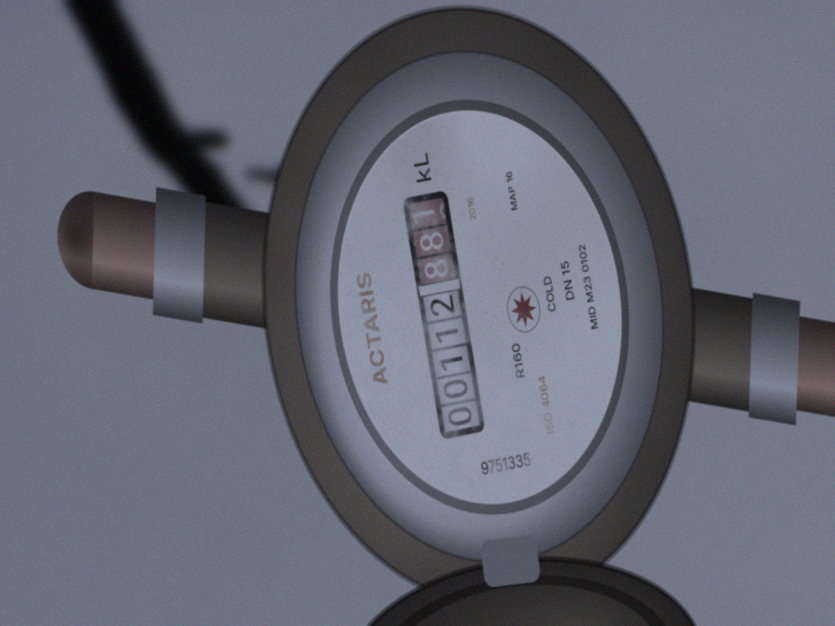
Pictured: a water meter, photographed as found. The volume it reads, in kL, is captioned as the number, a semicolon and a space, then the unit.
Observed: 112.881; kL
